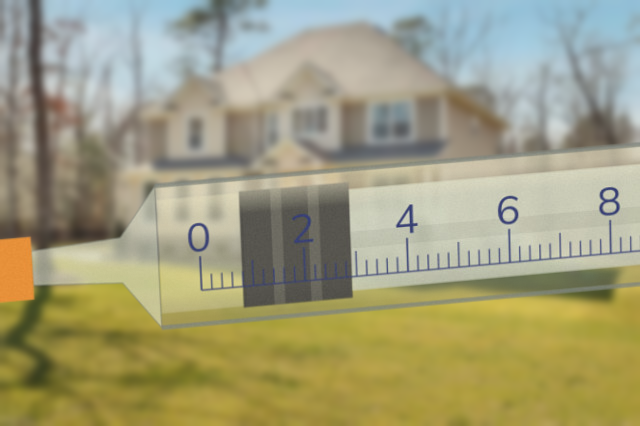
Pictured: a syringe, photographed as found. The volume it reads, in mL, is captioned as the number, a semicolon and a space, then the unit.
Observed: 0.8; mL
